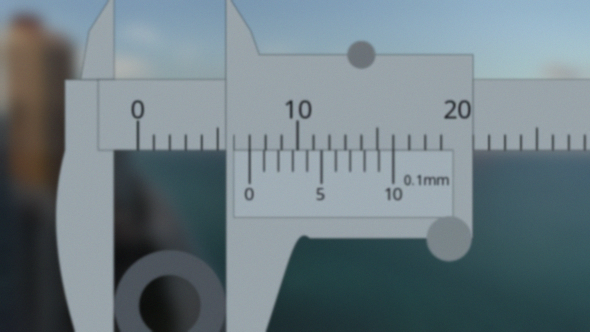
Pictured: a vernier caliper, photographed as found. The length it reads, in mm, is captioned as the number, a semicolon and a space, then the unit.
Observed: 7.0; mm
